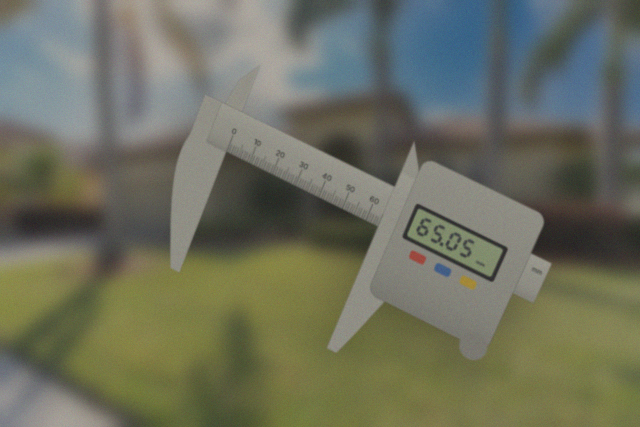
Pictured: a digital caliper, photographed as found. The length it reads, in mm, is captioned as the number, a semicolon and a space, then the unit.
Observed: 65.05; mm
